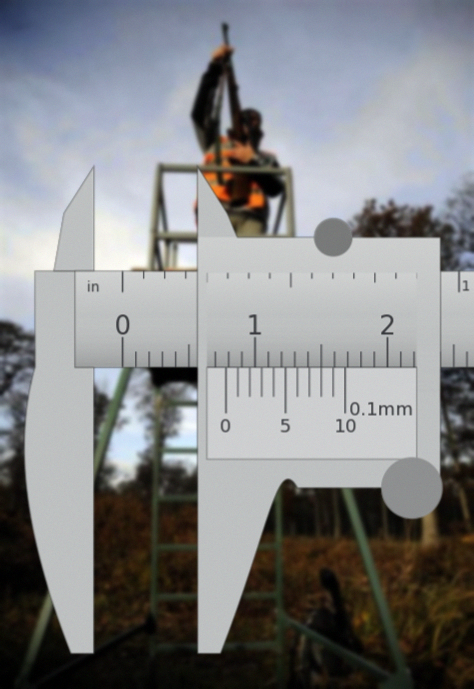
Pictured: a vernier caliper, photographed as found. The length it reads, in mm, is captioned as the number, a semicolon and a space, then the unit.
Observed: 7.8; mm
